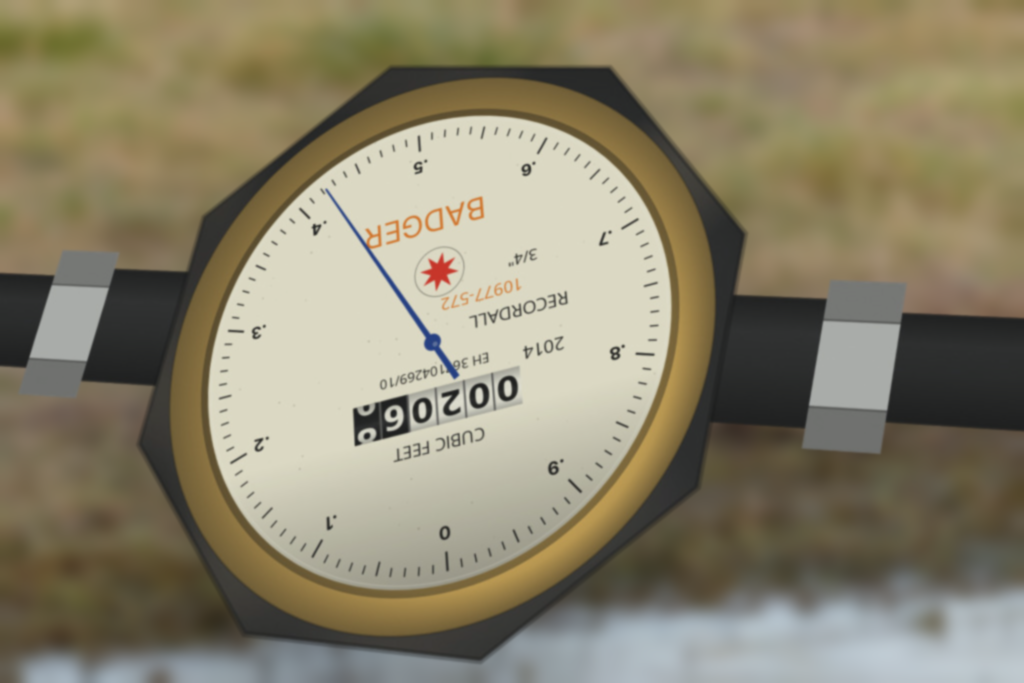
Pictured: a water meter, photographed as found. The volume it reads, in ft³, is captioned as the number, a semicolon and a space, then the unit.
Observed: 2068.42; ft³
